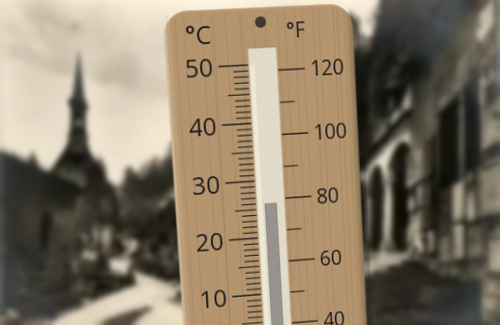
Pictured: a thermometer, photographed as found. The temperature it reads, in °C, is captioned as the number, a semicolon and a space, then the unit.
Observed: 26; °C
